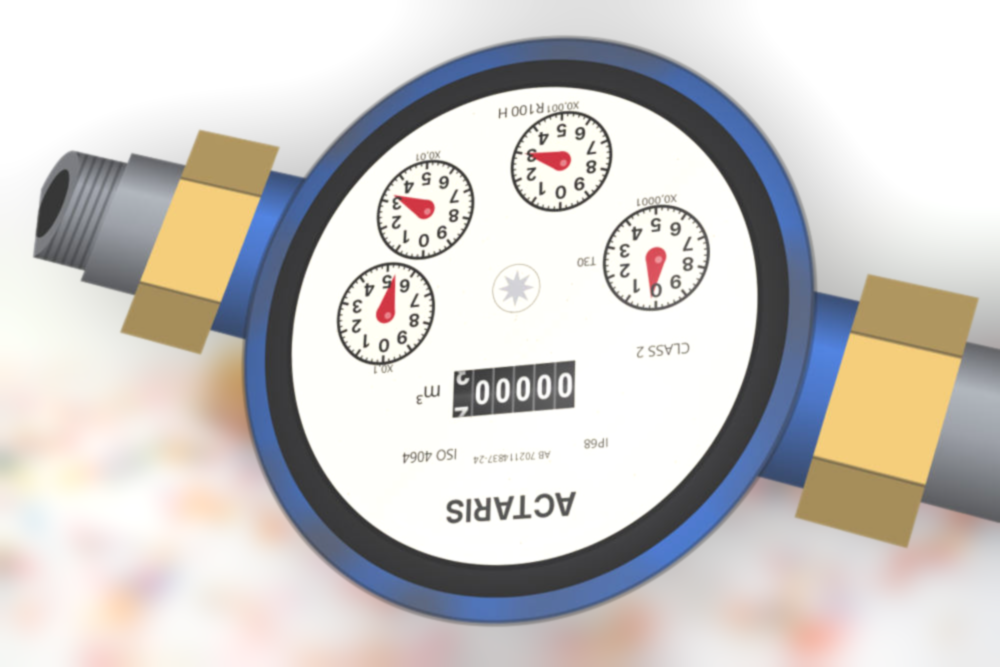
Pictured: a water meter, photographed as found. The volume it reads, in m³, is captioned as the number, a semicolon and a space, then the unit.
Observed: 2.5330; m³
